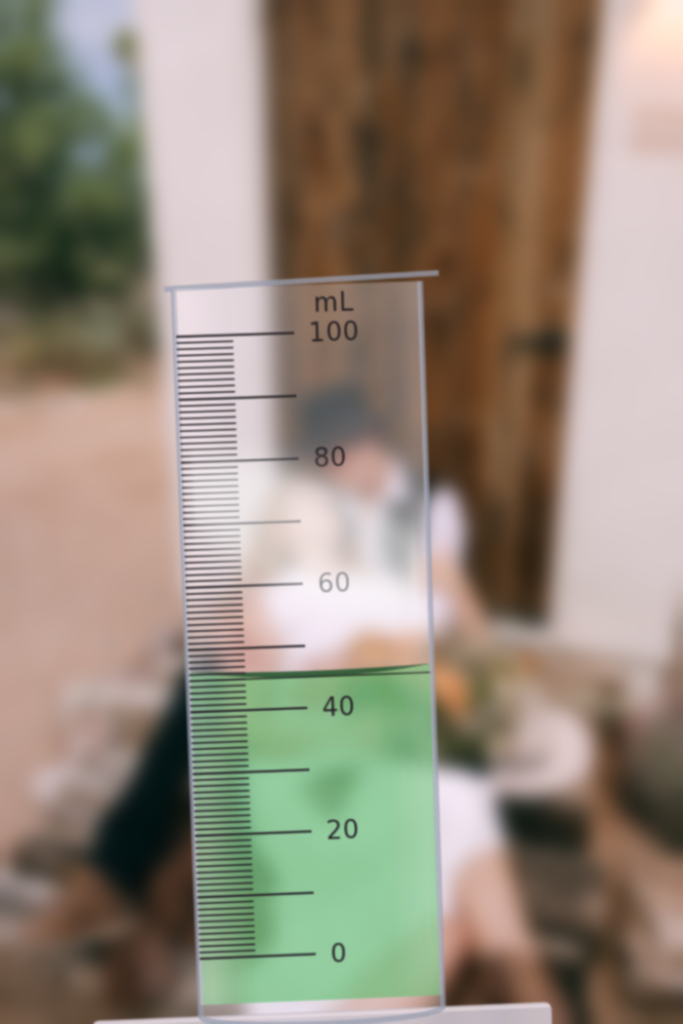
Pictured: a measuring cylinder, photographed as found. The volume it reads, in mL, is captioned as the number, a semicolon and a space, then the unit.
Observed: 45; mL
